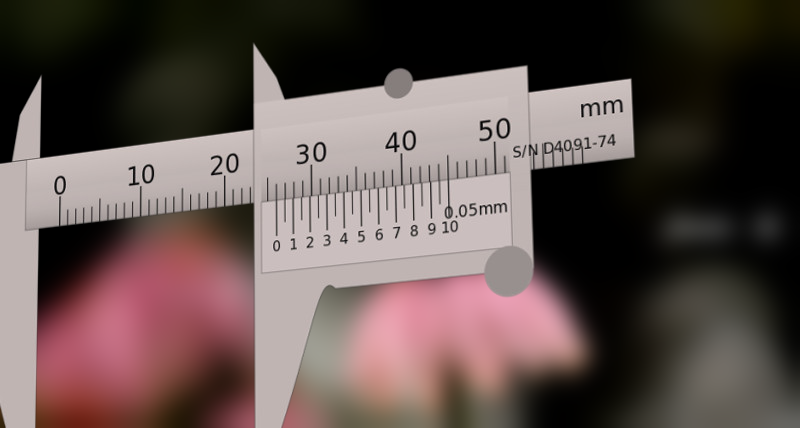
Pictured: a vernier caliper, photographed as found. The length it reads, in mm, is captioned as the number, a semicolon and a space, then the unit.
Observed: 26.0; mm
